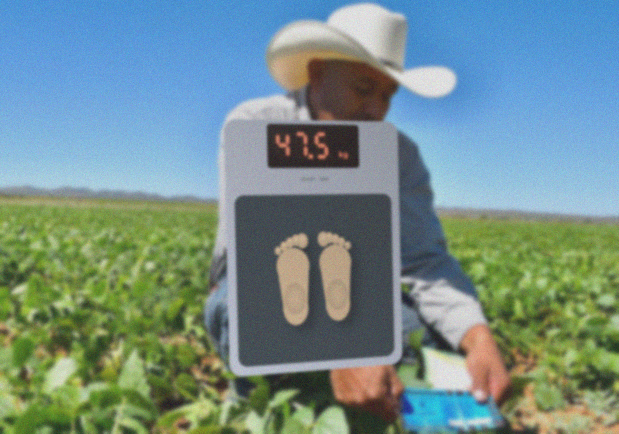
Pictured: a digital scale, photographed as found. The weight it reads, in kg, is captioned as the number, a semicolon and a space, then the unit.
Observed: 47.5; kg
